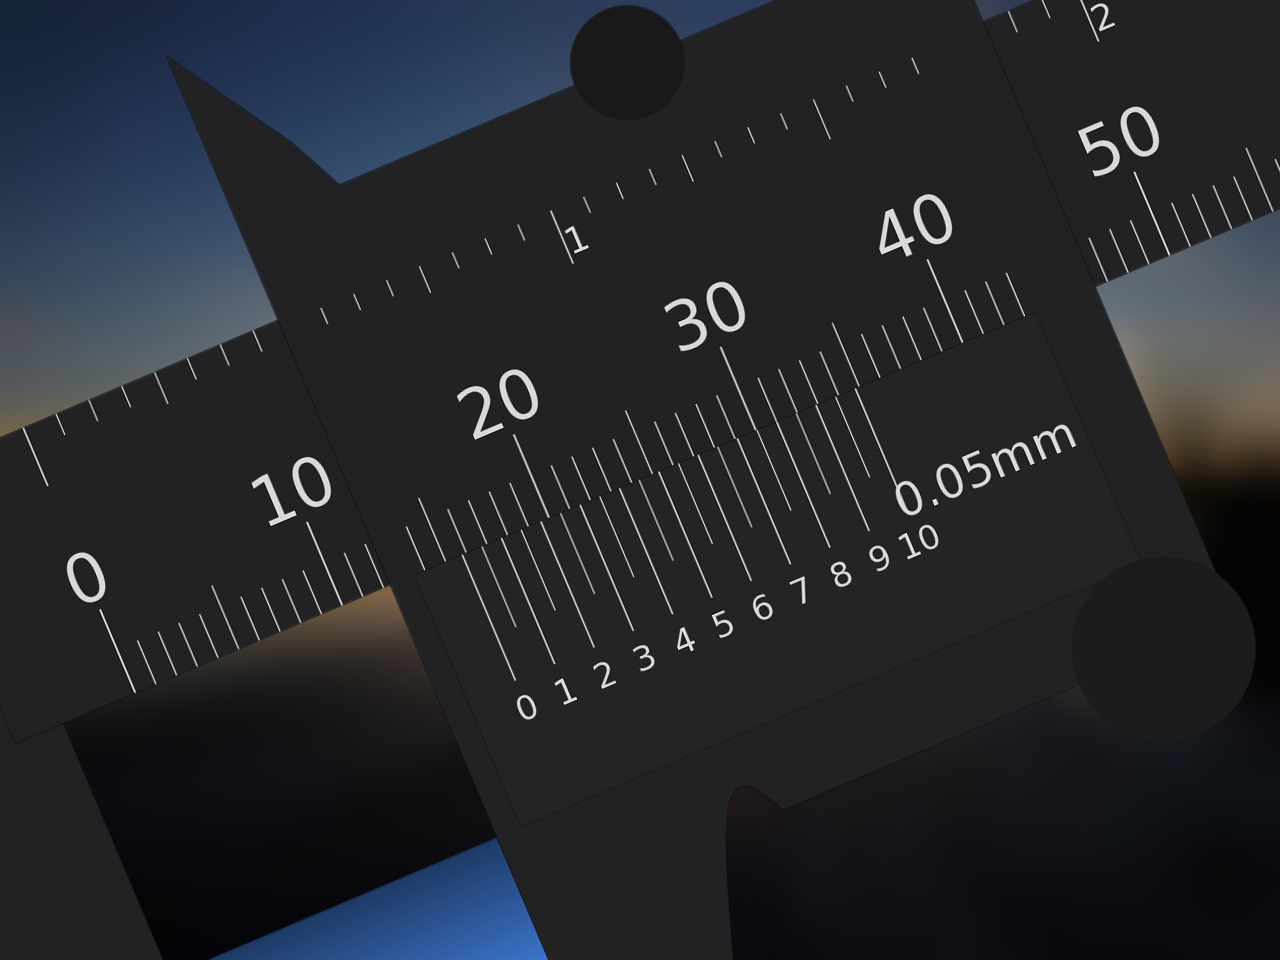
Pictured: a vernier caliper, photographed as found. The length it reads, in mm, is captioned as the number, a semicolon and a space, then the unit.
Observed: 15.80; mm
